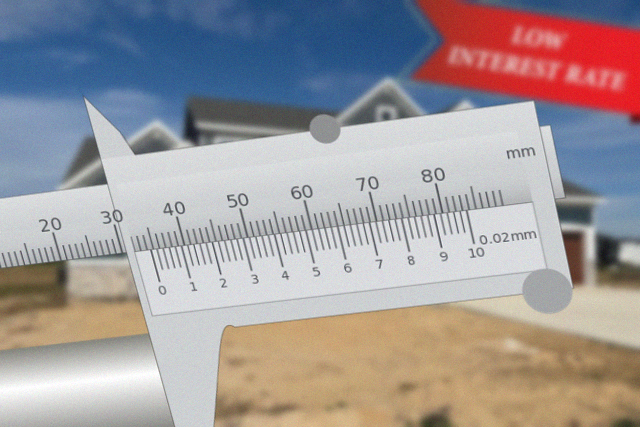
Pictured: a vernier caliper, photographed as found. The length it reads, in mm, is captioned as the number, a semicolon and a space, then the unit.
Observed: 34.6; mm
